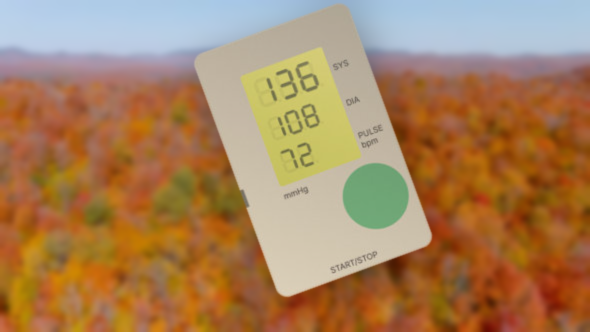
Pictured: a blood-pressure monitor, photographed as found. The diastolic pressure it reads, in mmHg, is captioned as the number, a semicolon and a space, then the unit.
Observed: 108; mmHg
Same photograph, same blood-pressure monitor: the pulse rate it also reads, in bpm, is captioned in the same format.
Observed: 72; bpm
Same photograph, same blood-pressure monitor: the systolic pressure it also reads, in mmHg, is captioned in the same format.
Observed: 136; mmHg
